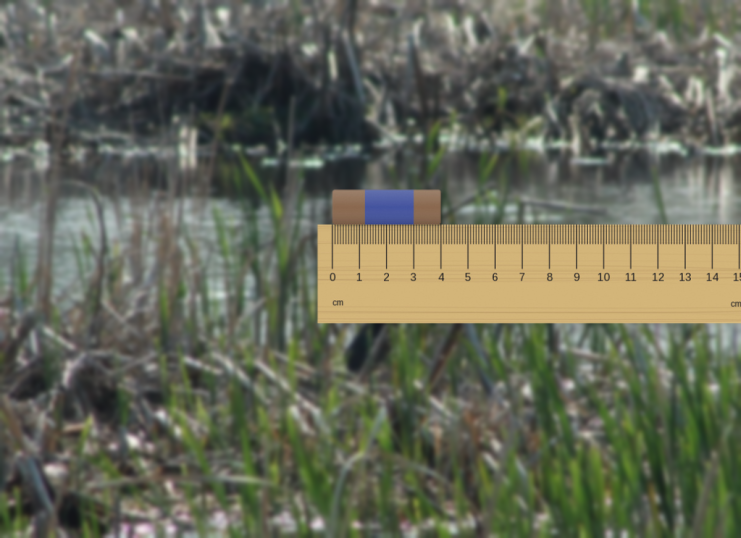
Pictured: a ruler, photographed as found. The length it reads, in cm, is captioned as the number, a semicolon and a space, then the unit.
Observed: 4; cm
